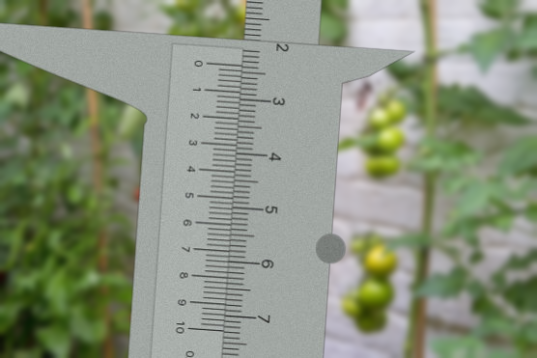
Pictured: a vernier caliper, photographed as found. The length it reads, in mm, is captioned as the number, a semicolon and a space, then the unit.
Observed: 23.8; mm
